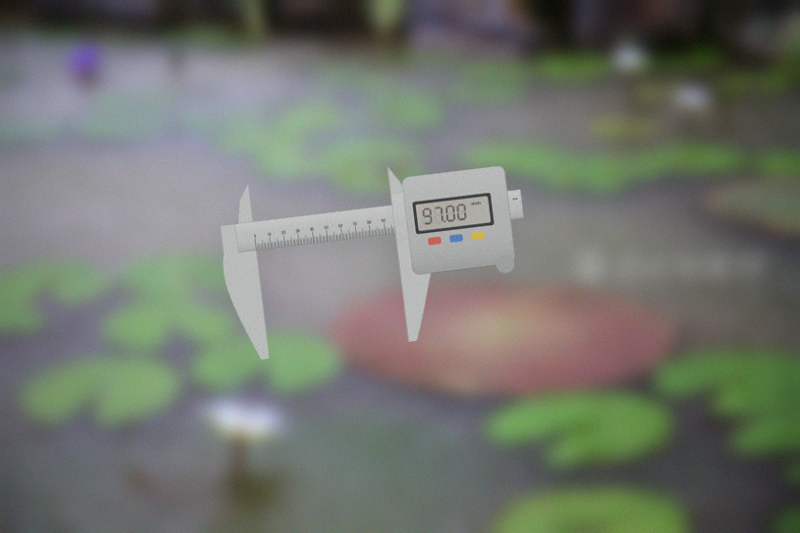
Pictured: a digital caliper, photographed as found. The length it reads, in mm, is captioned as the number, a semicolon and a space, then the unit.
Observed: 97.00; mm
